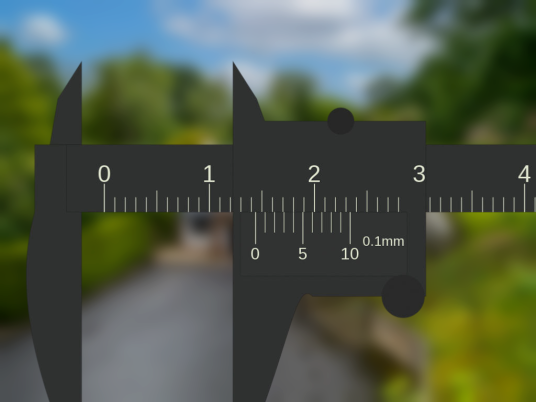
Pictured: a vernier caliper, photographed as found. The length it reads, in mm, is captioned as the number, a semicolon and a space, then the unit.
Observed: 14.4; mm
